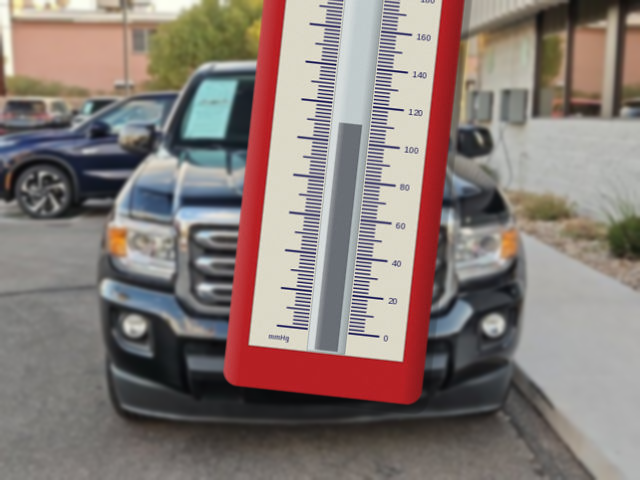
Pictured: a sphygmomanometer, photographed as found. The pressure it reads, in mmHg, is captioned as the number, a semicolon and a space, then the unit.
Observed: 110; mmHg
